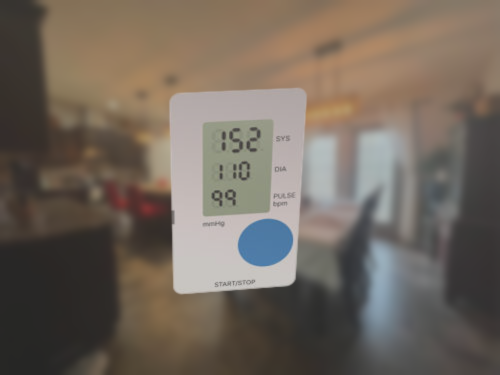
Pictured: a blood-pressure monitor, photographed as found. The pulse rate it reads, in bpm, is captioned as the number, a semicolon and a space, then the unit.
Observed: 99; bpm
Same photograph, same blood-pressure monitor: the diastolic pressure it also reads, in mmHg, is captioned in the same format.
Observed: 110; mmHg
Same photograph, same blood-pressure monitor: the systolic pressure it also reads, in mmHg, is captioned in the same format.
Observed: 152; mmHg
